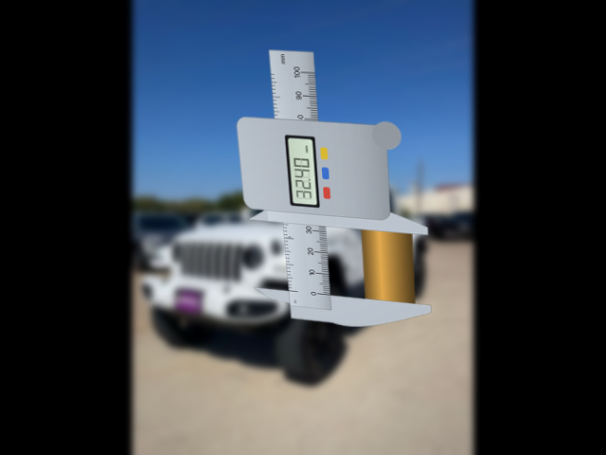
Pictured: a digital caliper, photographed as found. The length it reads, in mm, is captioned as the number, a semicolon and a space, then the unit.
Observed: 32.40; mm
